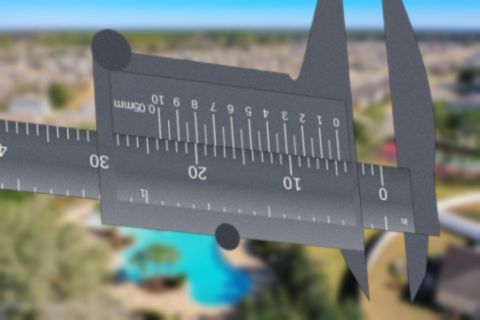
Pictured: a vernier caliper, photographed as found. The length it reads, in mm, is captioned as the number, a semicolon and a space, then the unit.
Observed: 4.6; mm
